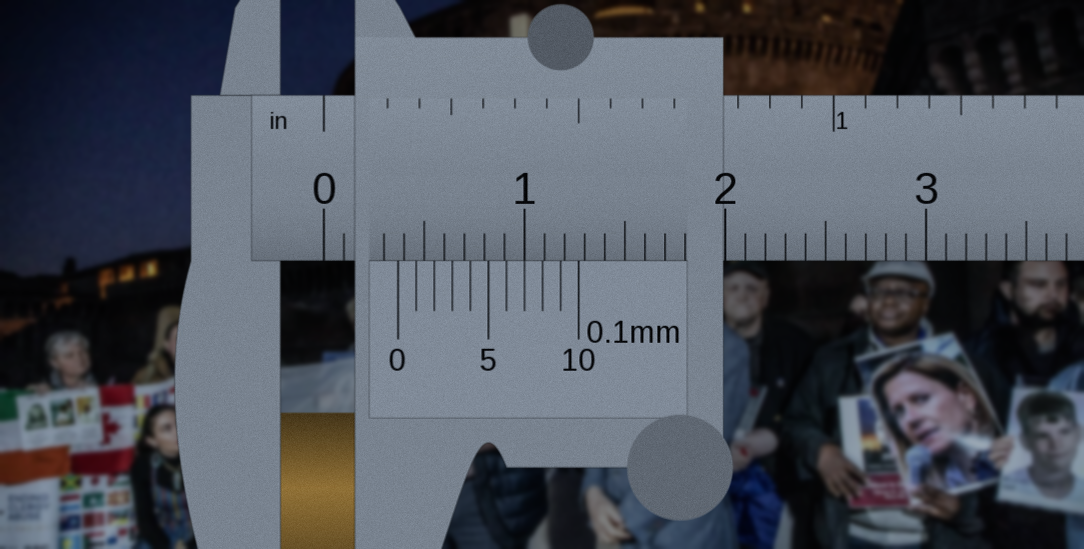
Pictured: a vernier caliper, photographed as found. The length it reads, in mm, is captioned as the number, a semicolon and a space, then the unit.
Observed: 3.7; mm
